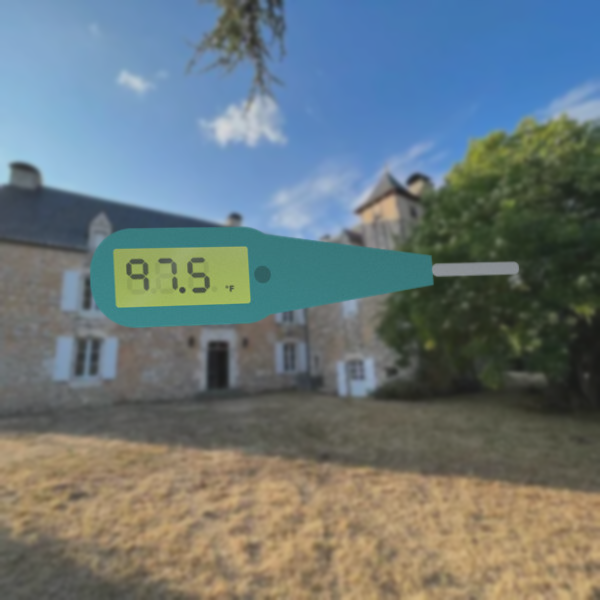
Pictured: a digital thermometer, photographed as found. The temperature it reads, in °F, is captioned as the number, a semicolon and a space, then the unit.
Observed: 97.5; °F
